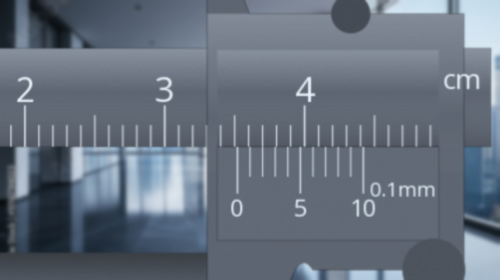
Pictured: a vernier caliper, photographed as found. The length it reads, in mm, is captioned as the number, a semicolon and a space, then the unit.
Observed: 35.2; mm
